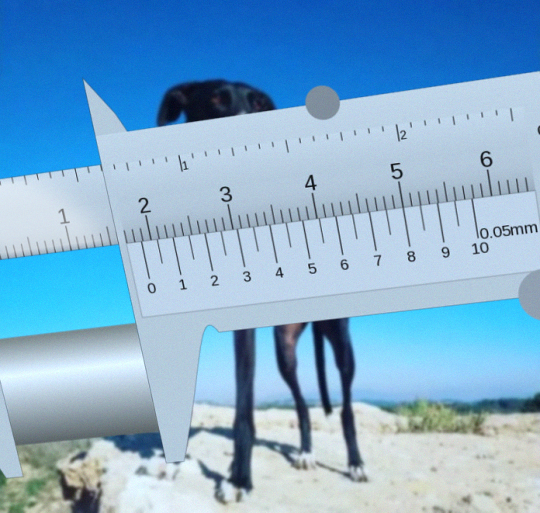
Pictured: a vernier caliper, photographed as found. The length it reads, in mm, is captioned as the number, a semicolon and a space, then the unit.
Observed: 18.8; mm
